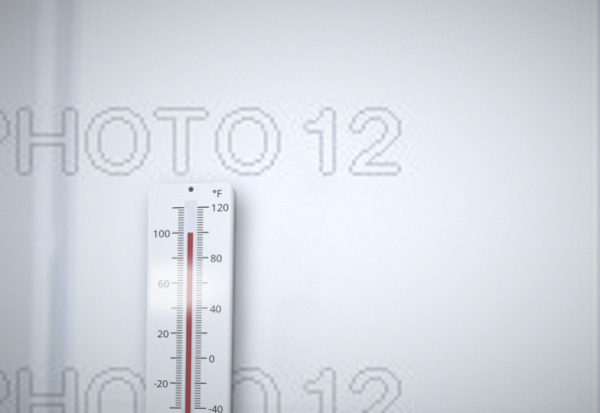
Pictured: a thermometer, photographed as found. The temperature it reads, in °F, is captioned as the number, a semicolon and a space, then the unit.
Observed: 100; °F
